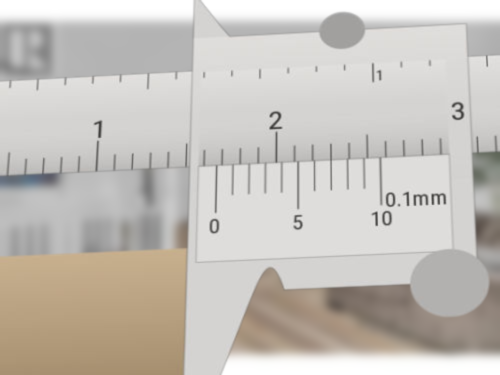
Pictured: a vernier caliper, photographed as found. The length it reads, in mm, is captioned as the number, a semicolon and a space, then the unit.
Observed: 16.7; mm
